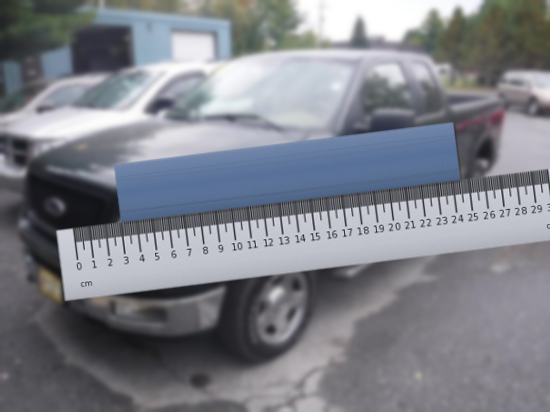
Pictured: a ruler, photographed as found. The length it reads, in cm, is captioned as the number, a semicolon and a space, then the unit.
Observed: 21.5; cm
